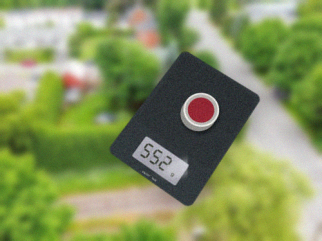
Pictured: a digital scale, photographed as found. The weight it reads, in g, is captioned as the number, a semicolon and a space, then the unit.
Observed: 552; g
